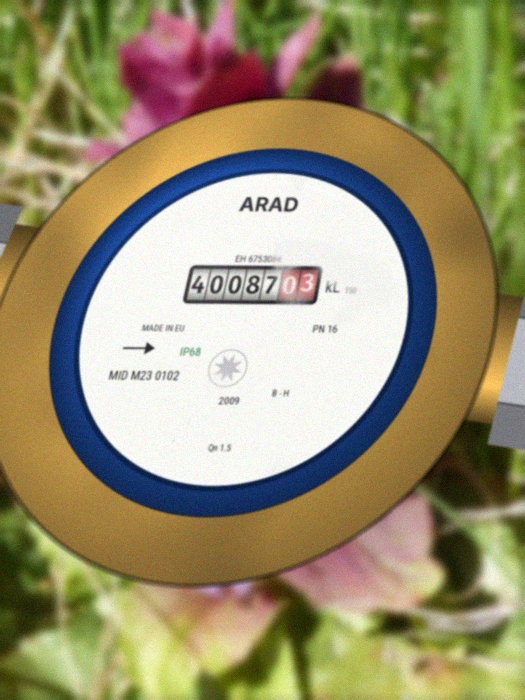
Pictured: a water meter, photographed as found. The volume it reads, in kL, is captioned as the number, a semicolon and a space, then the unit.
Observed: 40087.03; kL
